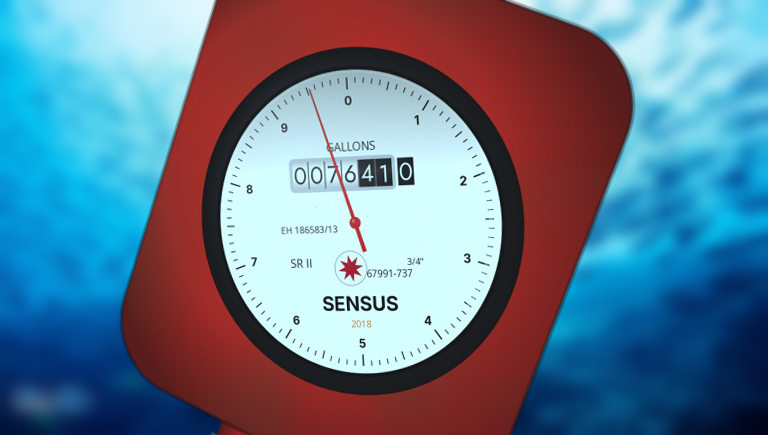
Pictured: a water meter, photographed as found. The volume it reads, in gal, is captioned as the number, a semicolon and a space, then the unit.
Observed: 76409.5; gal
